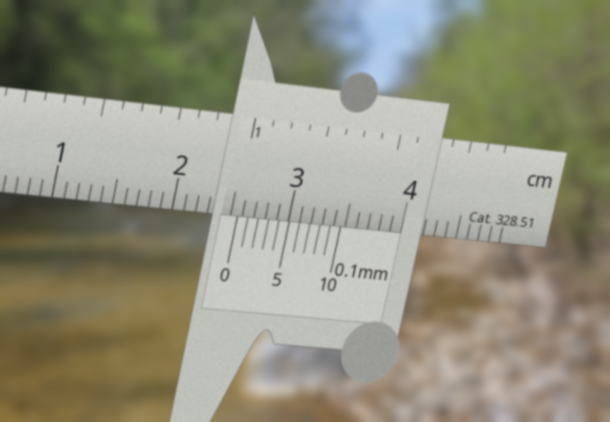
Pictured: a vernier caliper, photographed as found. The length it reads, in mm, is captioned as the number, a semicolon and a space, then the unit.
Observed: 25.6; mm
